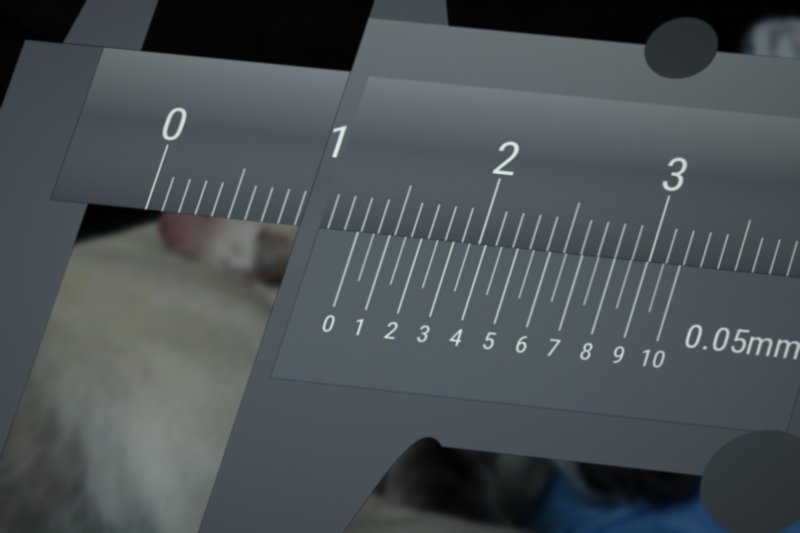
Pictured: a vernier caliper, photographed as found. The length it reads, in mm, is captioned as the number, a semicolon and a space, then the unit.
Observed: 12.8; mm
